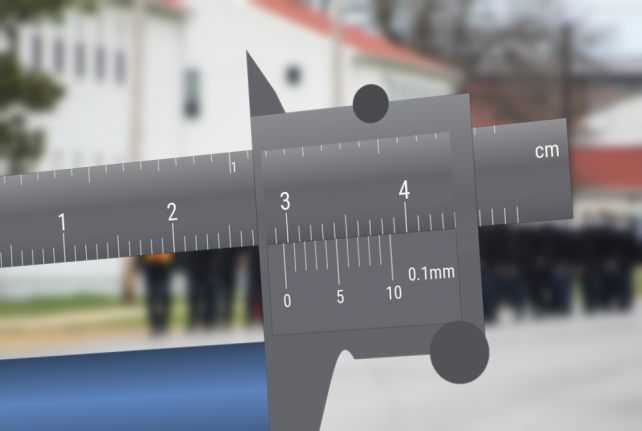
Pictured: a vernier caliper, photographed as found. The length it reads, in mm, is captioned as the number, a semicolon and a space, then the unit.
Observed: 29.6; mm
